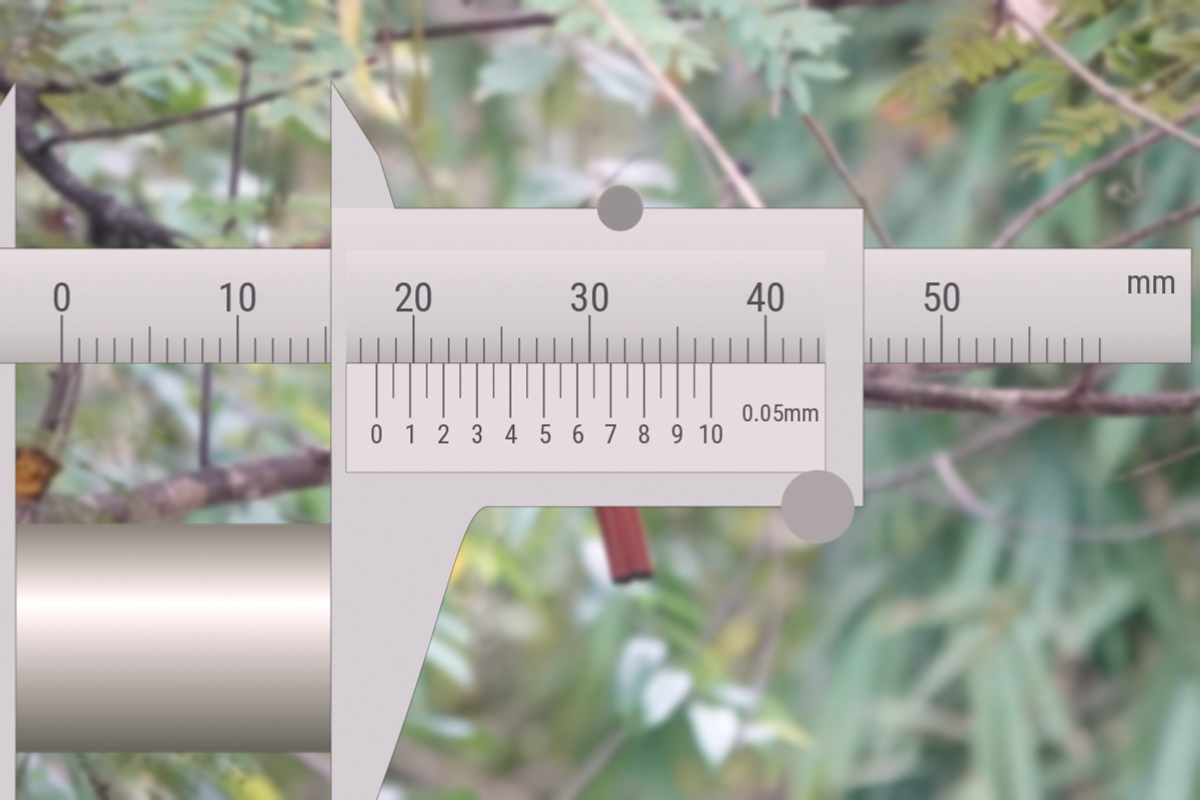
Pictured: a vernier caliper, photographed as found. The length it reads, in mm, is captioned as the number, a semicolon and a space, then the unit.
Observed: 17.9; mm
